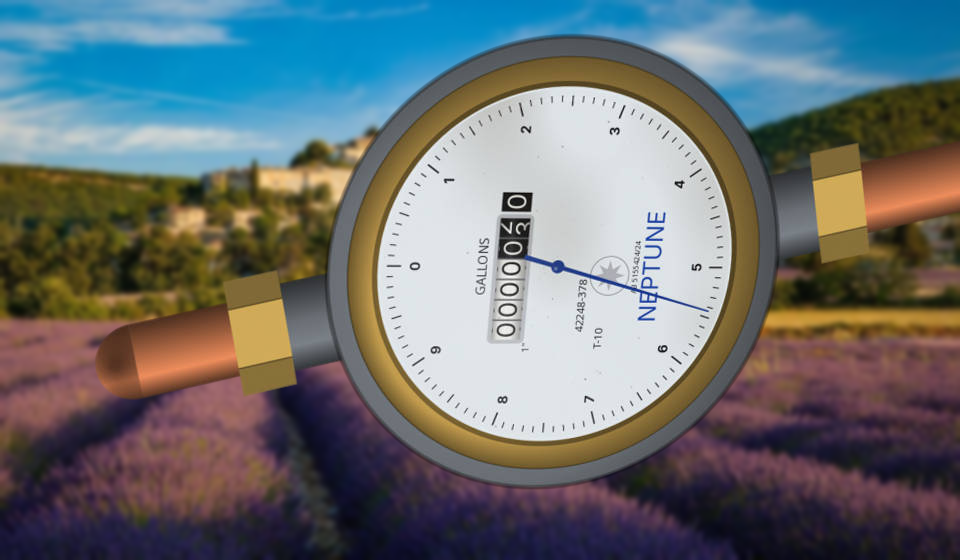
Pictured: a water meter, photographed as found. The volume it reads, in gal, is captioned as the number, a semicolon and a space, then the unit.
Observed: 25.4; gal
